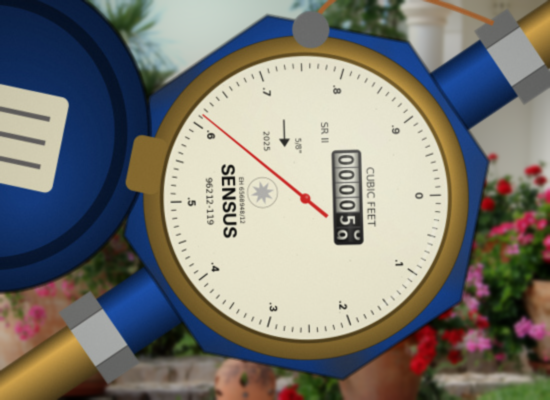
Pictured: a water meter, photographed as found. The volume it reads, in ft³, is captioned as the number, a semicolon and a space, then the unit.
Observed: 58.61; ft³
